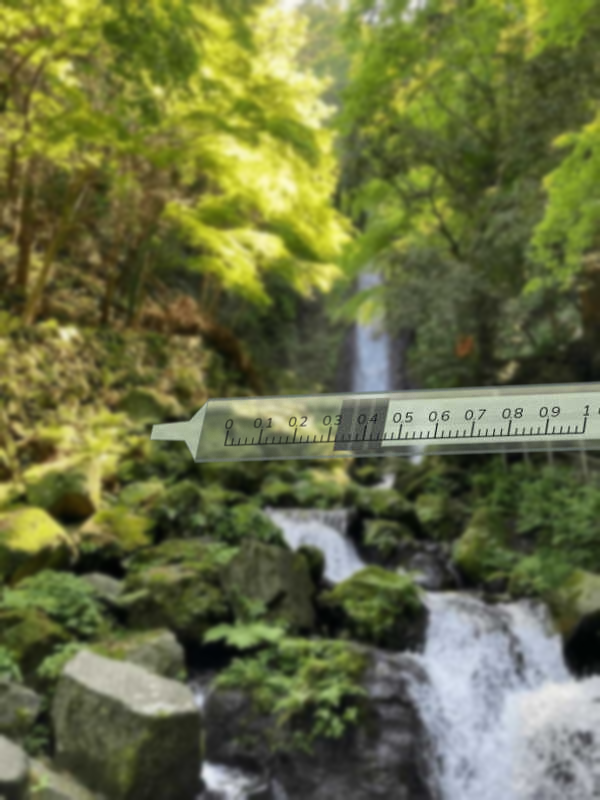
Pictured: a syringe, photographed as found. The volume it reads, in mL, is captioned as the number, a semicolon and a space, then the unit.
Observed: 0.32; mL
